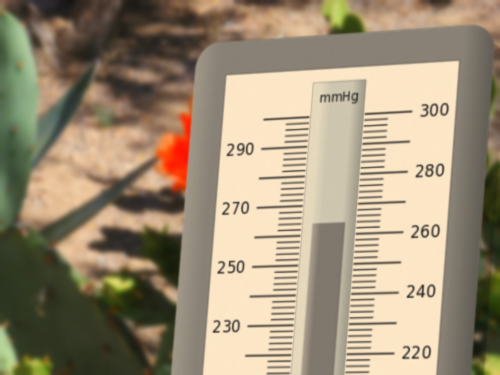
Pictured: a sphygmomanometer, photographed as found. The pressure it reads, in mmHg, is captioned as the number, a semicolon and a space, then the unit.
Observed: 264; mmHg
